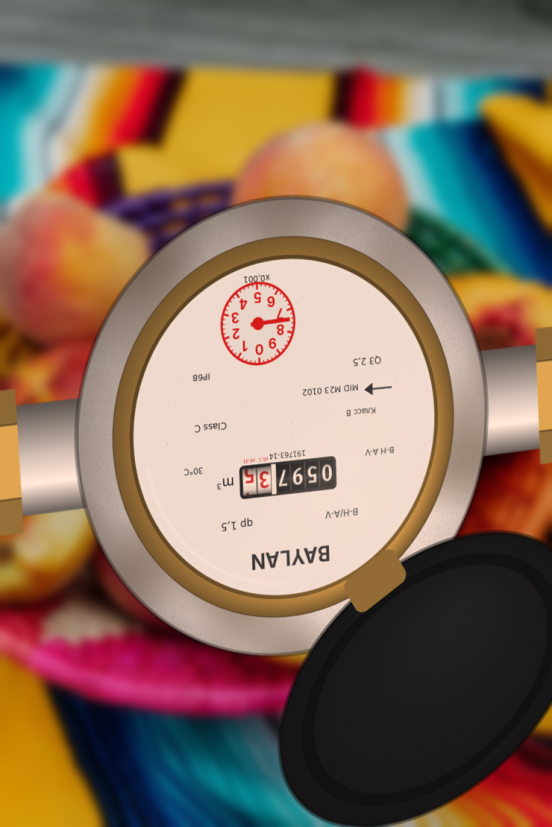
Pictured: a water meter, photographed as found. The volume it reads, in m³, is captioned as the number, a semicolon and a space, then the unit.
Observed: 597.347; m³
